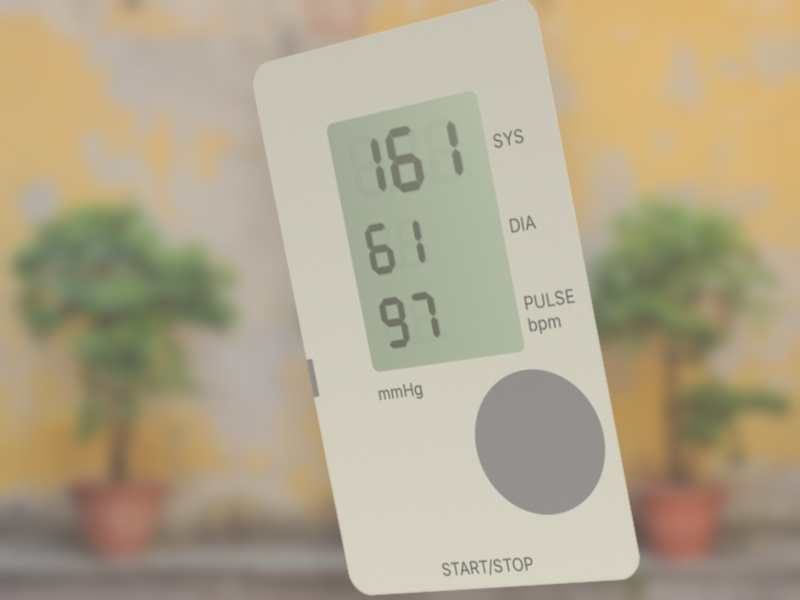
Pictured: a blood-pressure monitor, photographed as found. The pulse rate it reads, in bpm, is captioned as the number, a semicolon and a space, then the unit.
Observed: 97; bpm
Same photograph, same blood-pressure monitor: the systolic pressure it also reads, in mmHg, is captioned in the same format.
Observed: 161; mmHg
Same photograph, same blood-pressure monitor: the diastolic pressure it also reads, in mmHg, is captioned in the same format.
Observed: 61; mmHg
